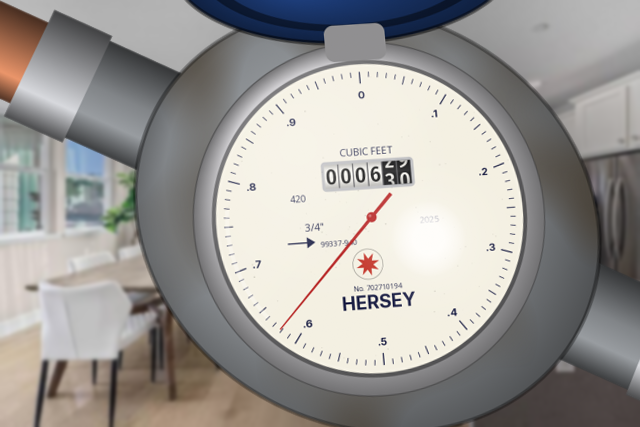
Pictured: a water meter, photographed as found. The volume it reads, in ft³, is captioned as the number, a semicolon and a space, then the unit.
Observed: 629.62; ft³
